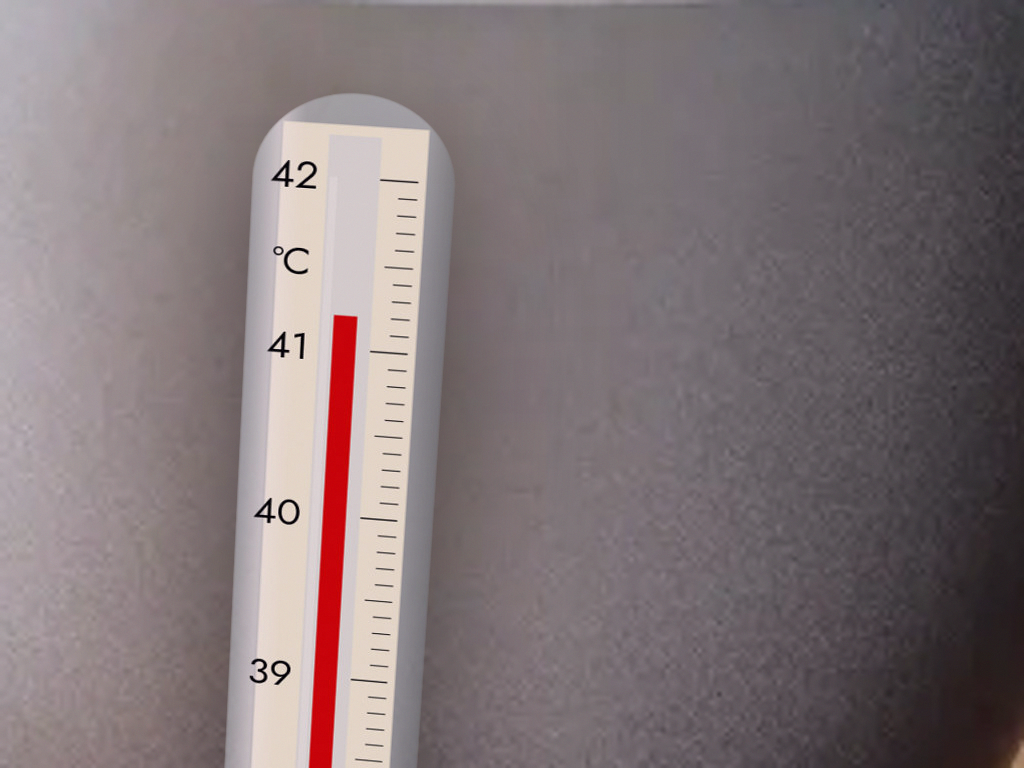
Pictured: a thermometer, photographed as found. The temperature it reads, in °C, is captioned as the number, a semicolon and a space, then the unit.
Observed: 41.2; °C
